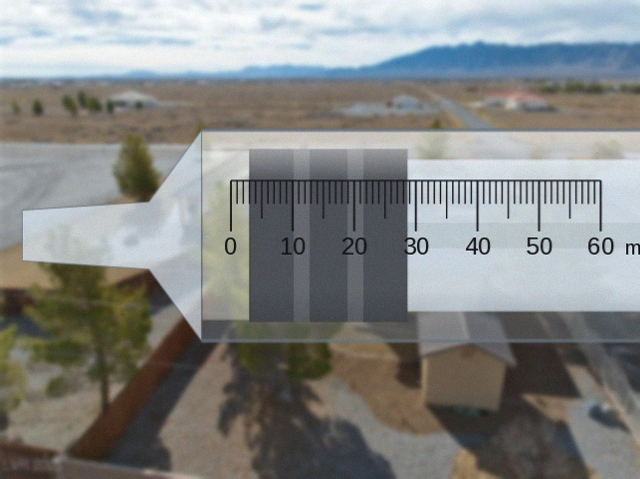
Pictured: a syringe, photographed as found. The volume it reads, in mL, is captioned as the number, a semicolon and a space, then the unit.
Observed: 3; mL
